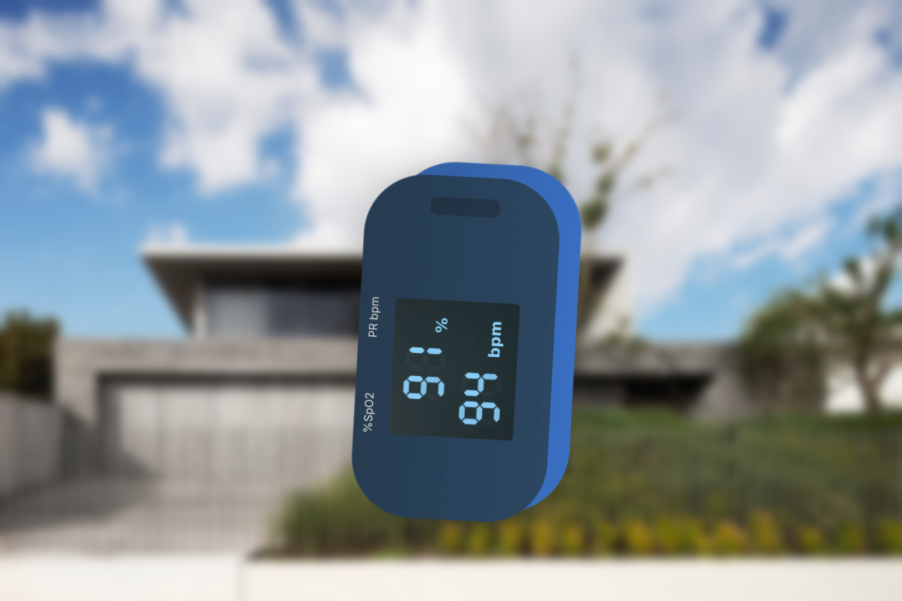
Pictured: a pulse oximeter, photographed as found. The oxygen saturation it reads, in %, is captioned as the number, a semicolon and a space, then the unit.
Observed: 91; %
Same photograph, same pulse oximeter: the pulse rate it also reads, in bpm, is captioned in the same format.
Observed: 94; bpm
